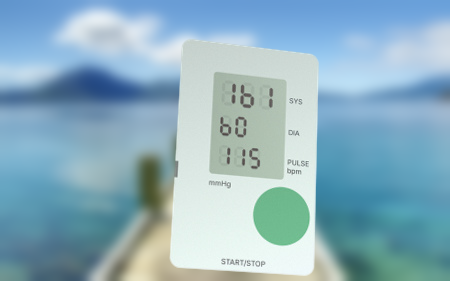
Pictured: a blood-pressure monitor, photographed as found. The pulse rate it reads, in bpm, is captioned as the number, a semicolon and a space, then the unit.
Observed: 115; bpm
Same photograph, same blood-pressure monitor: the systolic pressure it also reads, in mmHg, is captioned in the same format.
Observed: 161; mmHg
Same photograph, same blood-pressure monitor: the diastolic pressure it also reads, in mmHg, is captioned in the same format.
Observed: 60; mmHg
